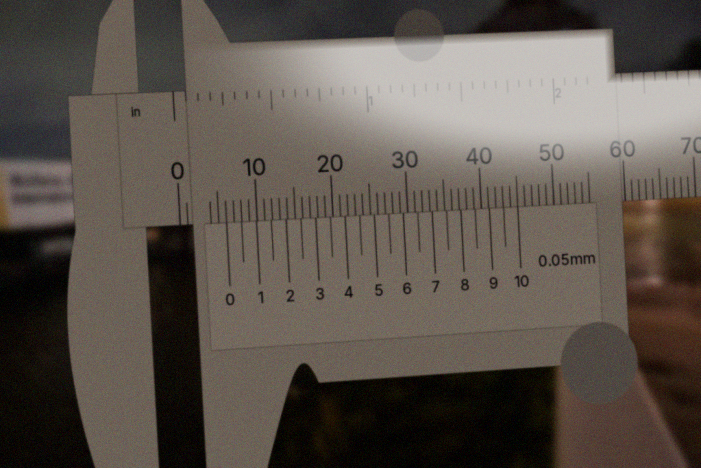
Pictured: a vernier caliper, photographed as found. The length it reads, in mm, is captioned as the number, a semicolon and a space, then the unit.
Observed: 6.0; mm
